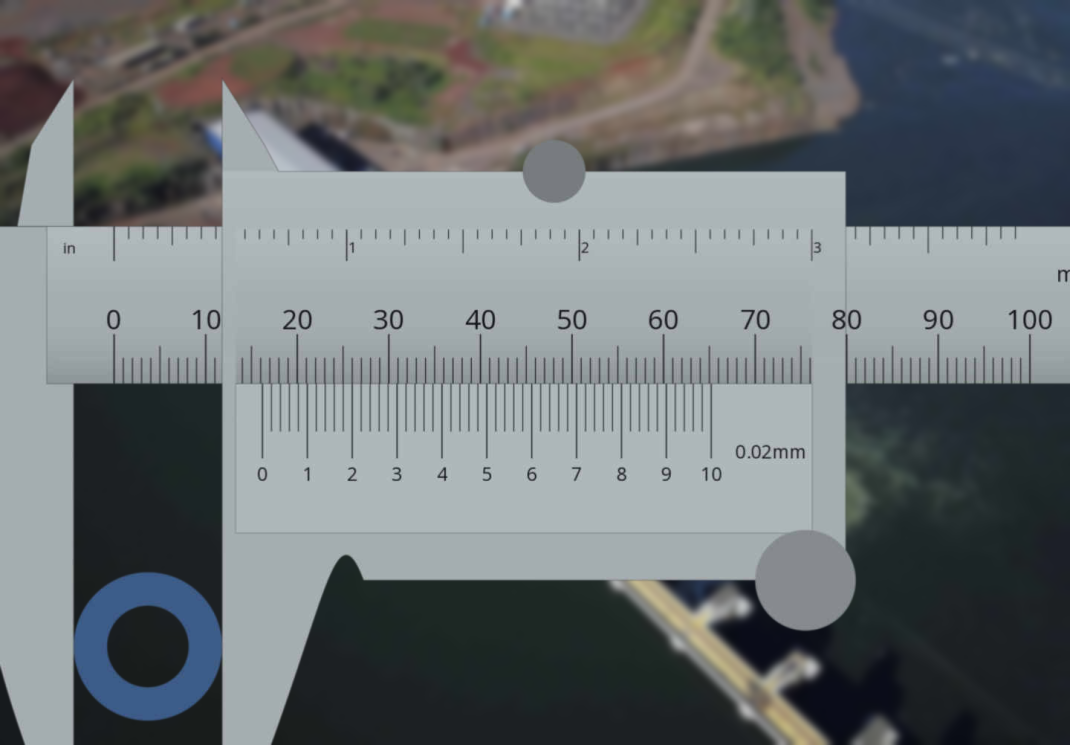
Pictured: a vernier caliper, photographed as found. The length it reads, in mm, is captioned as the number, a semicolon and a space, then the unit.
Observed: 16.2; mm
